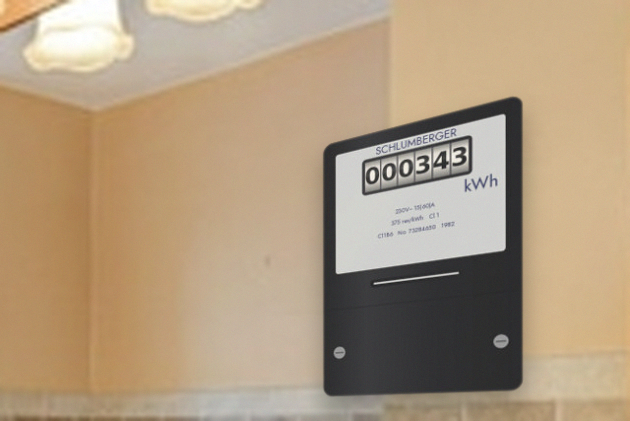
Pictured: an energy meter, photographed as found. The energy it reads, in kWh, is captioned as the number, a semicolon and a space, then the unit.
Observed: 343; kWh
